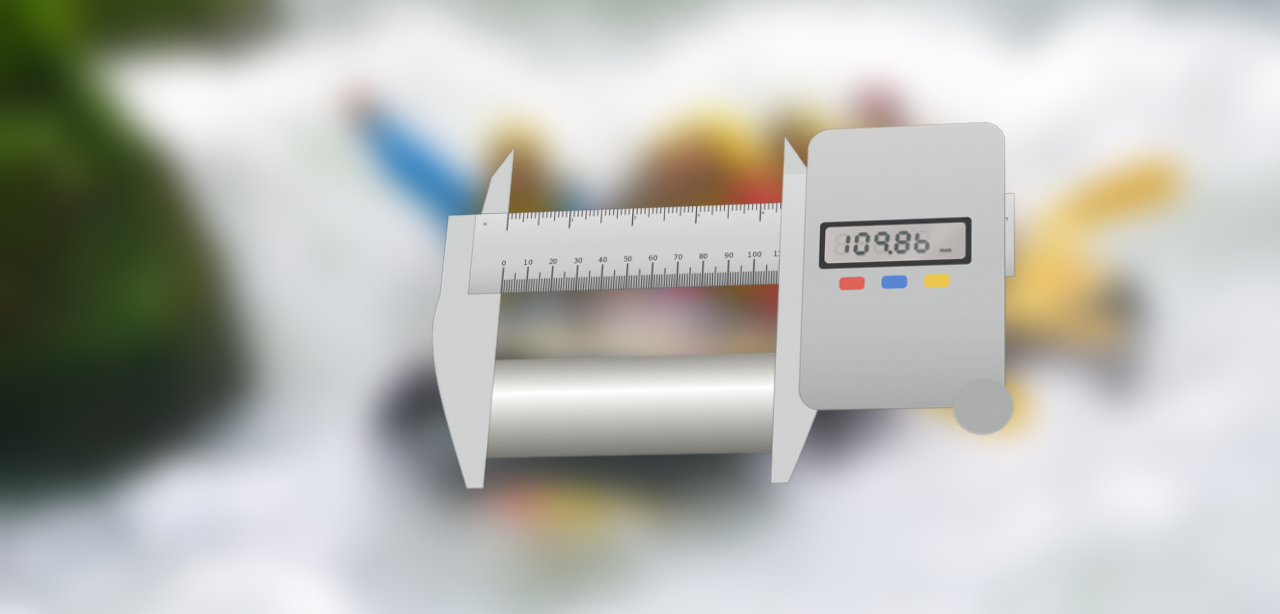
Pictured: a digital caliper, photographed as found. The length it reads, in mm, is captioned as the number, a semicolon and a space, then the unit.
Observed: 109.86; mm
